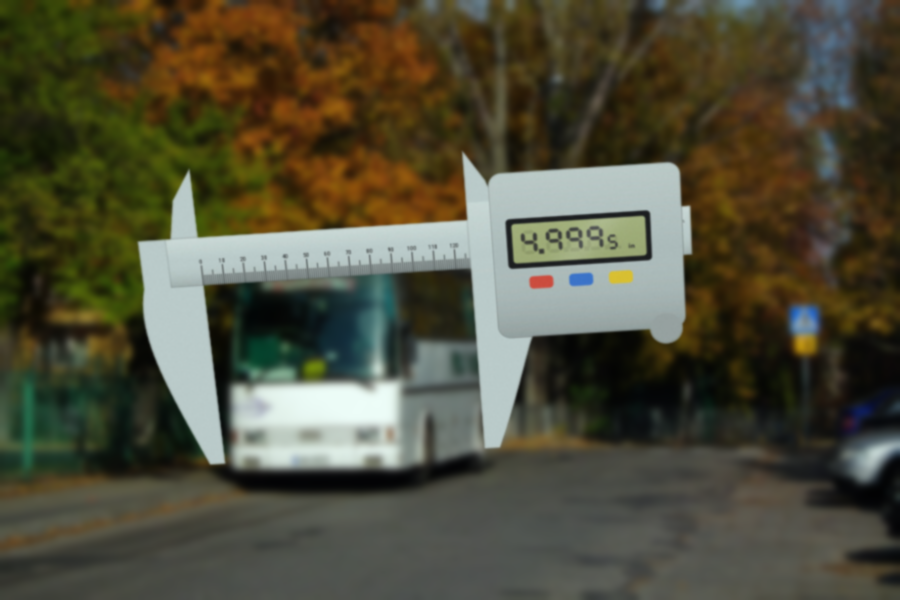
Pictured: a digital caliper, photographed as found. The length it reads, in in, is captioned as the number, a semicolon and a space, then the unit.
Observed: 4.9995; in
